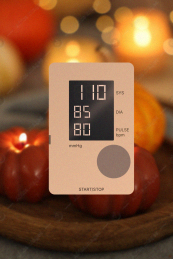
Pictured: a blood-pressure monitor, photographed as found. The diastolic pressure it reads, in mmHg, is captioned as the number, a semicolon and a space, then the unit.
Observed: 85; mmHg
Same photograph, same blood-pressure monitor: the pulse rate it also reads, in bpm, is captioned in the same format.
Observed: 80; bpm
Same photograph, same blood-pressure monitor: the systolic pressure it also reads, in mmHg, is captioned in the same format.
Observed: 110; mmHg
